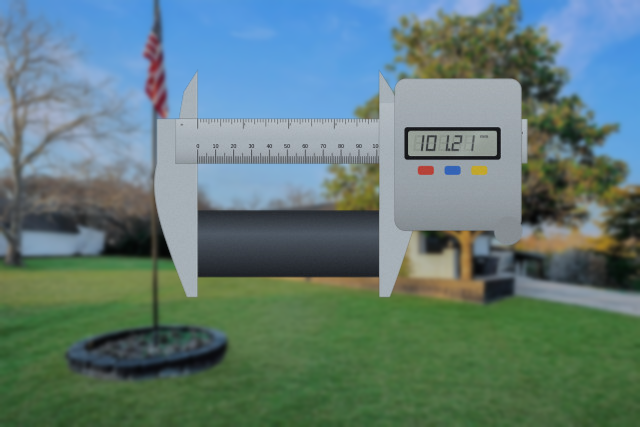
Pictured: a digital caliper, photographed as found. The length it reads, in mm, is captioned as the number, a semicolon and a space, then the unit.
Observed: 101.21; mm
